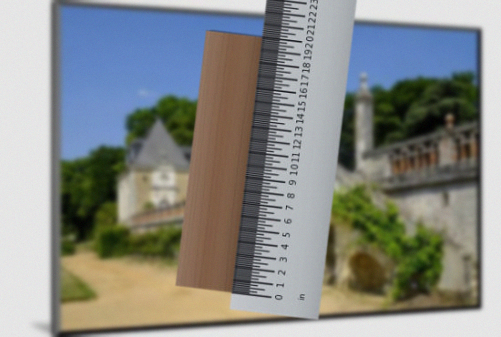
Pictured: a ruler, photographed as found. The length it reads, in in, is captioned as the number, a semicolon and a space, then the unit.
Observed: 20; in
